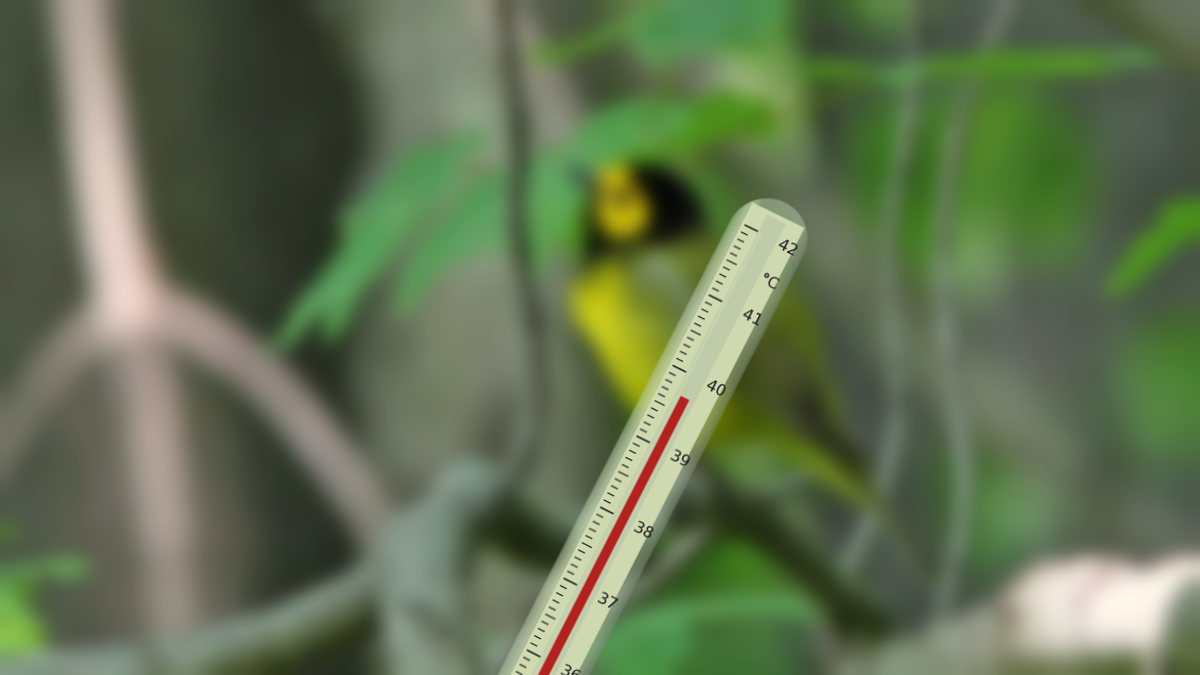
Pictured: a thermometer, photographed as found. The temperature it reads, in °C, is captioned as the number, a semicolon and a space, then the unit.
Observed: 39.7; °C
